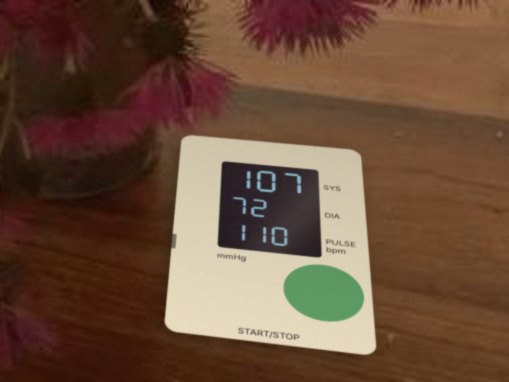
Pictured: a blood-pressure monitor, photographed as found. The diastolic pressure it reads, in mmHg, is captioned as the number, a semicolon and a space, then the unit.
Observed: 72; mmHg
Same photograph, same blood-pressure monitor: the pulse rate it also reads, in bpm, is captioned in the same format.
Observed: 110; bpm
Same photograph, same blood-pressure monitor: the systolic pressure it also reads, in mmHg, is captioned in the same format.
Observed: 107; mmHg
